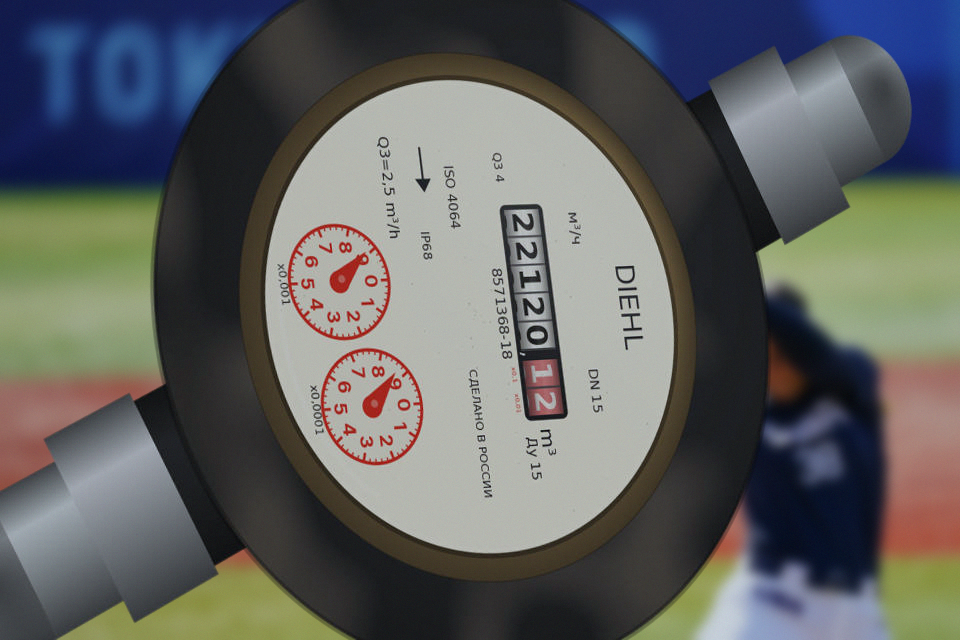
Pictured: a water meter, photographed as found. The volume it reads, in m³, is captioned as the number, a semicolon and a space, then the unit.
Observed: 22120.1288; m³
